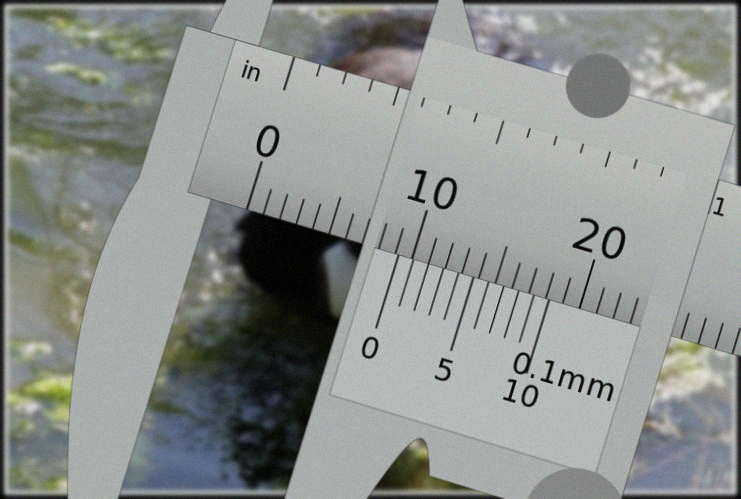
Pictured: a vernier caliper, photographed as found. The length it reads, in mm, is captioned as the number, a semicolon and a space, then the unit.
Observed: 9.2; mm
